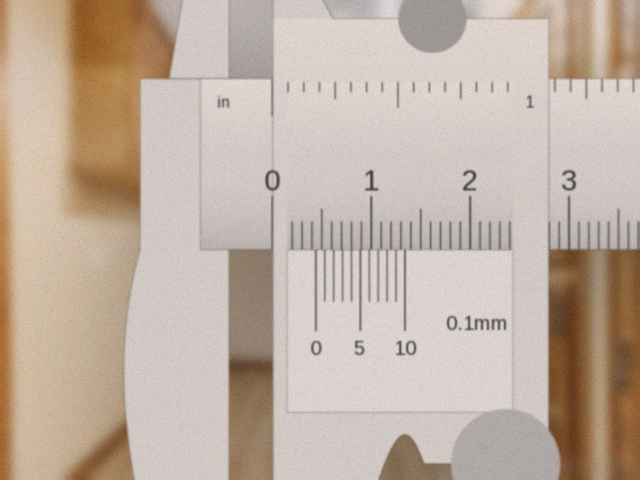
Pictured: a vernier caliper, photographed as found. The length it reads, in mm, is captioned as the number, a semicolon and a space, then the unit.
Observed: 4.4; mm
